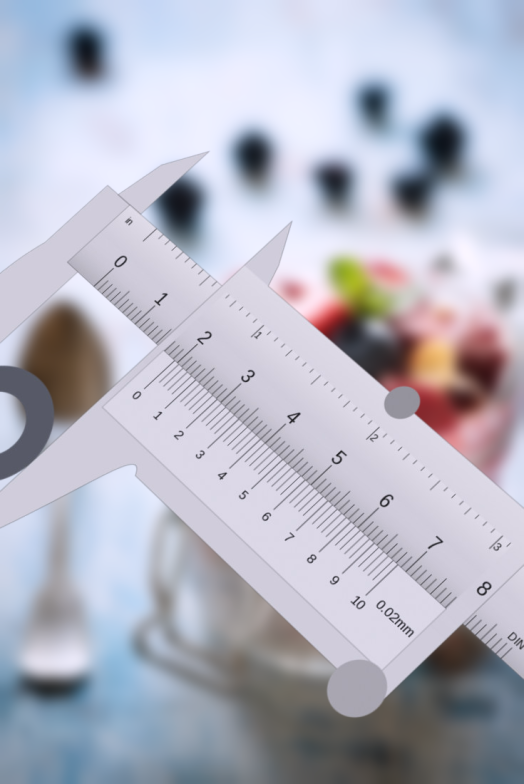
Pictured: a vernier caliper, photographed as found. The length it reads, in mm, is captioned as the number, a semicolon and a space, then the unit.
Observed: 19.4; mm
